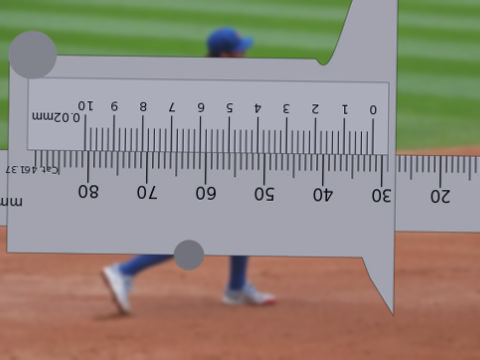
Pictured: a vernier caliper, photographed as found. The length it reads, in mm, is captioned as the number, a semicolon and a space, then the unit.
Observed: 31.6; mm
